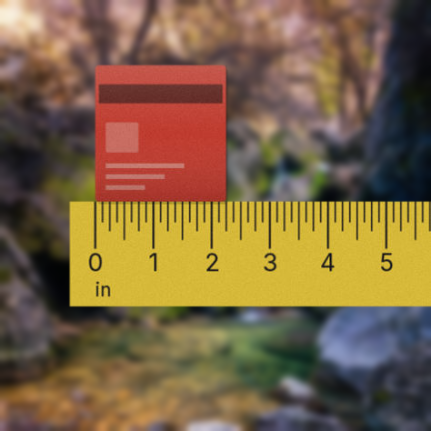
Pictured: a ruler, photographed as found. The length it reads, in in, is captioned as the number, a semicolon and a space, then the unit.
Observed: 2.25; in
